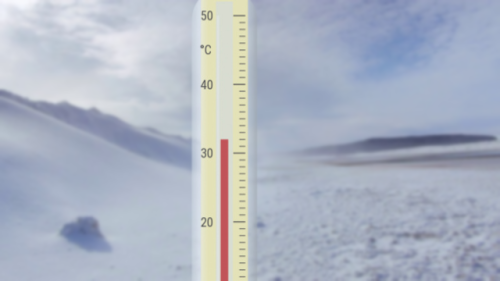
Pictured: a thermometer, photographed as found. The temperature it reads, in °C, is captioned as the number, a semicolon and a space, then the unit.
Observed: 32; °C
